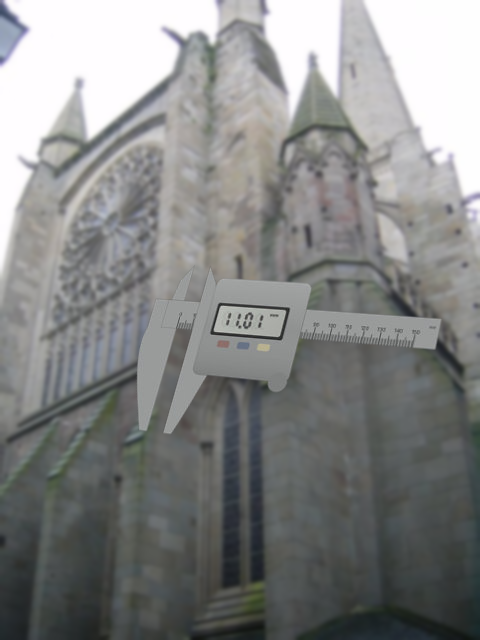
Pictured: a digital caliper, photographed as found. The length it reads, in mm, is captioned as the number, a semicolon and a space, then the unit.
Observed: 11.01; mm
